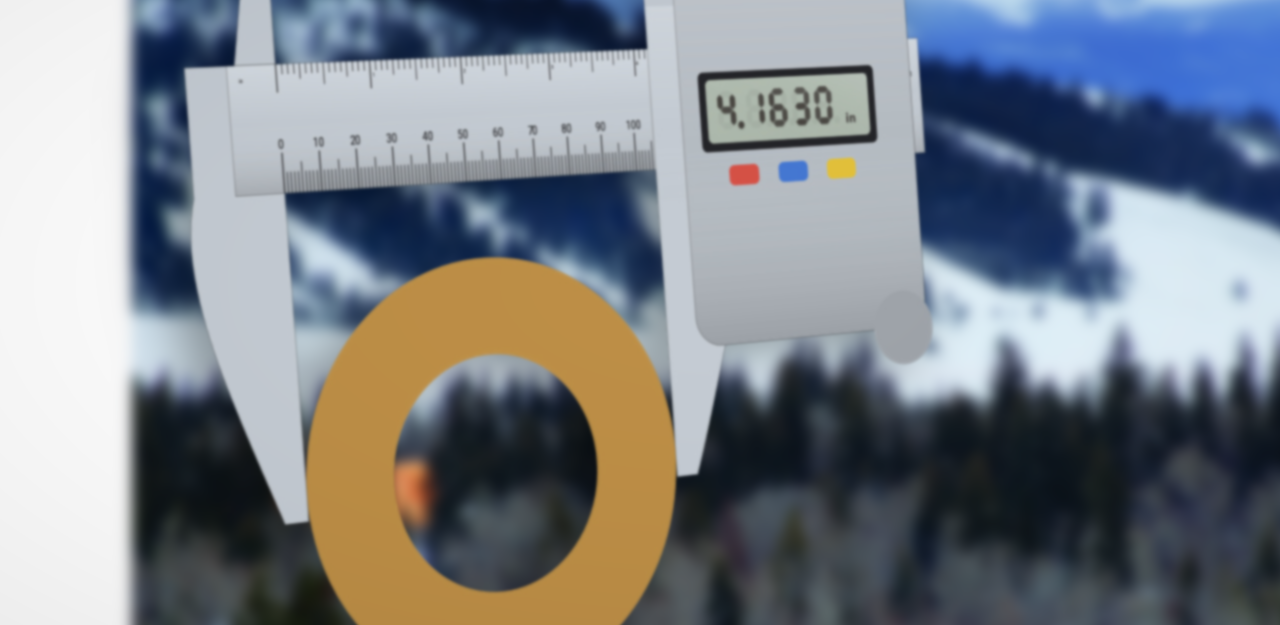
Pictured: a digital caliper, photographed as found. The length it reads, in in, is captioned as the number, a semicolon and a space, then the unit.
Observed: 4.1630; in
